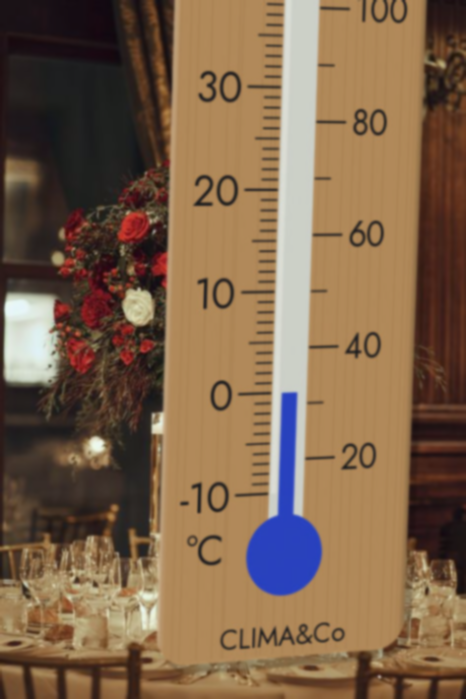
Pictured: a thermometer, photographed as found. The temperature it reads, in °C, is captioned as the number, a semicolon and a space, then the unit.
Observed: 0; °C
